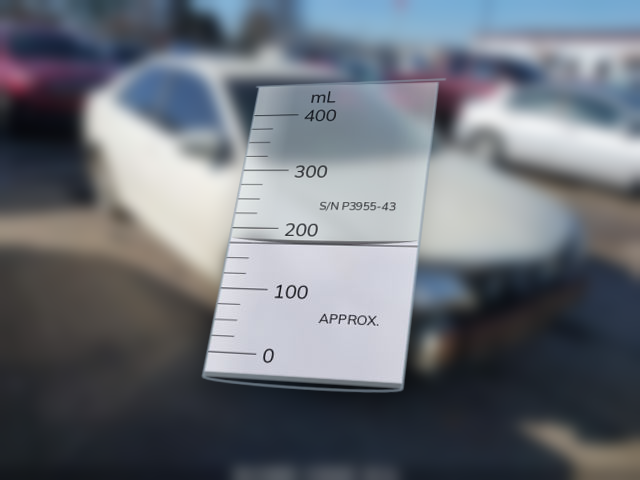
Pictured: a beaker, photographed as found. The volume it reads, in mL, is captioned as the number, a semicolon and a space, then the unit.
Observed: 175; mL
